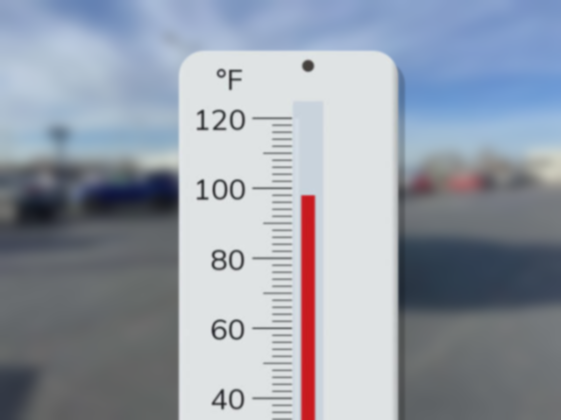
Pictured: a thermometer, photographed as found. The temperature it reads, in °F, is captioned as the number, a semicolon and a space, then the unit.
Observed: 98; °F
